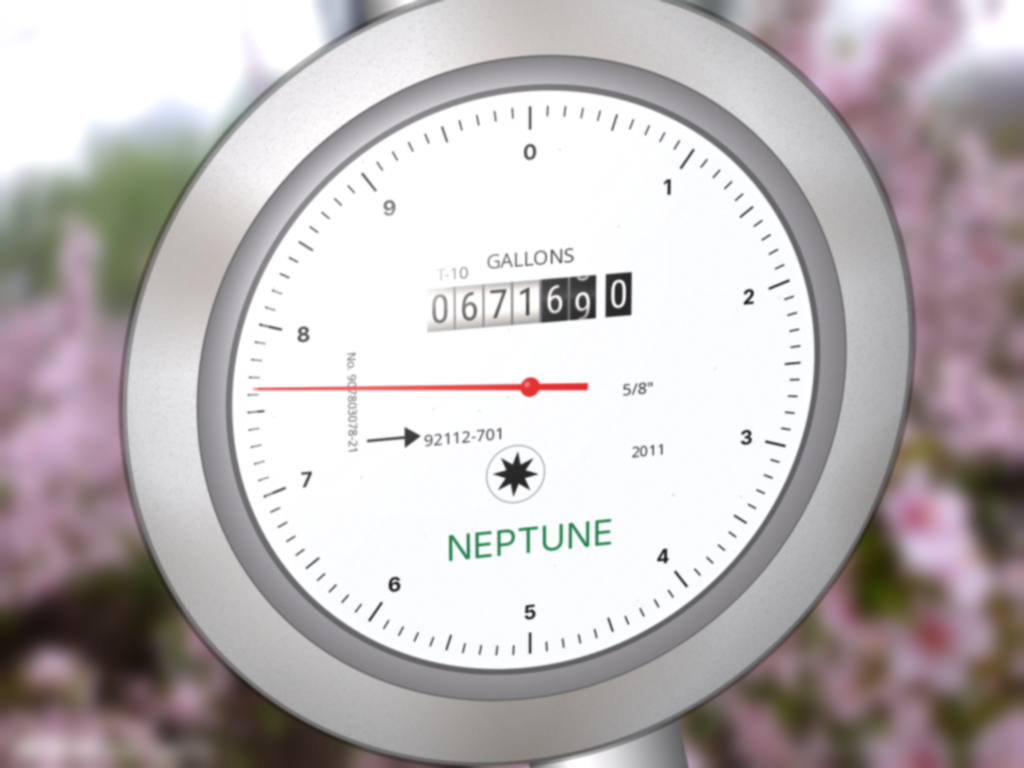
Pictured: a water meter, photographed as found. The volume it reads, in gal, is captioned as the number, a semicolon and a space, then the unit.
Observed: 671687.6; gal
